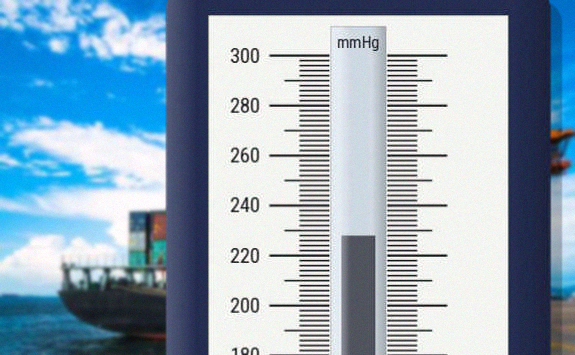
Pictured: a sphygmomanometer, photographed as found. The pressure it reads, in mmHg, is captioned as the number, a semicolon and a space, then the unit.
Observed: 228; mmHg
